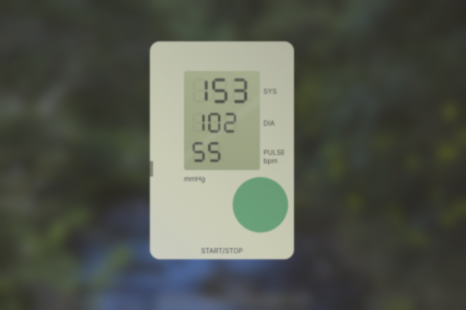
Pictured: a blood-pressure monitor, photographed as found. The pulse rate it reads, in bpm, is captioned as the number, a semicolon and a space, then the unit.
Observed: 55; bpm
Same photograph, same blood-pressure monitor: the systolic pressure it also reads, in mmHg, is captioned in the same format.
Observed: 153; mmHg
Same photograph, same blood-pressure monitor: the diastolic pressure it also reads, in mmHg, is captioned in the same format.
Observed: 102; mmHg
